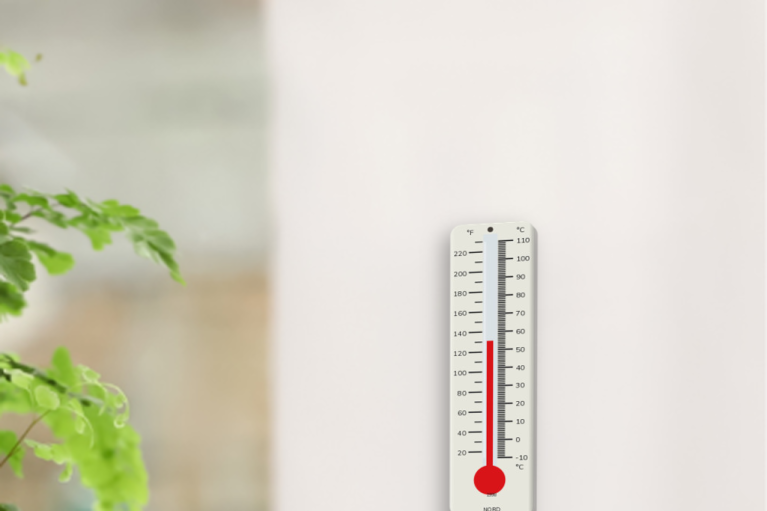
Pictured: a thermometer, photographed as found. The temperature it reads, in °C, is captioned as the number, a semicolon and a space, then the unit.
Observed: 55; °C
